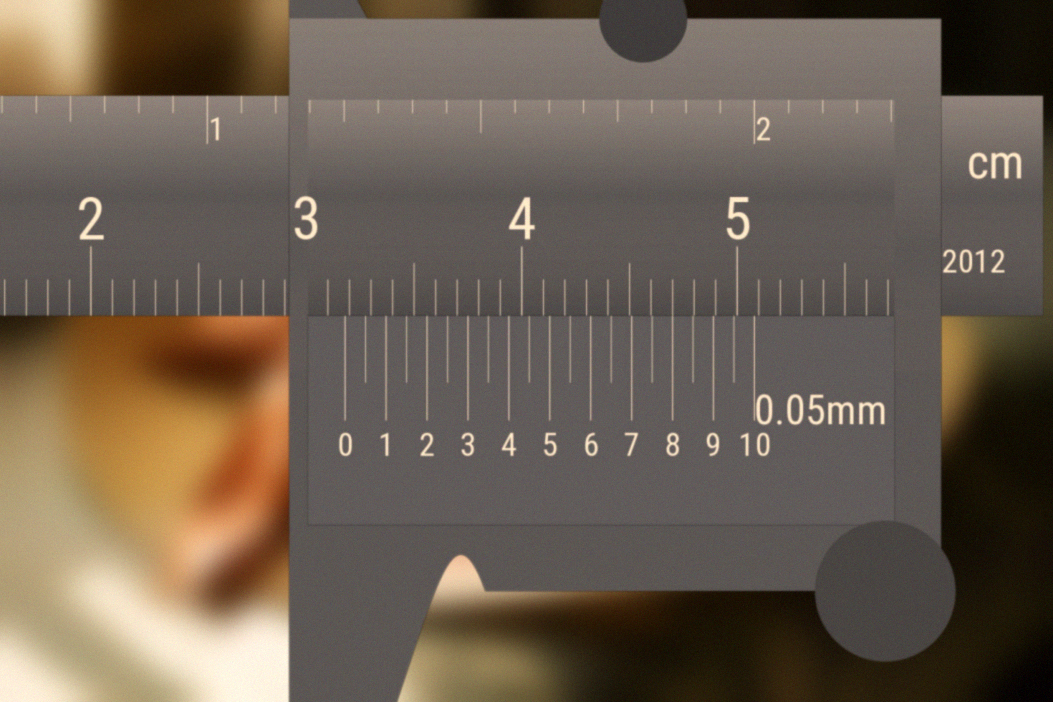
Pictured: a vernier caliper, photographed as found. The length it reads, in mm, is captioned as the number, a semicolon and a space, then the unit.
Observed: 31.8; mm
